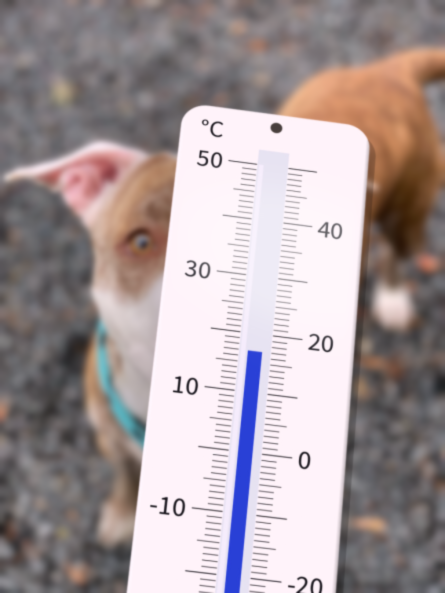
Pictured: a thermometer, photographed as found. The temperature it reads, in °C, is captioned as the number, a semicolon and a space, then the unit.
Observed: 17; °C
